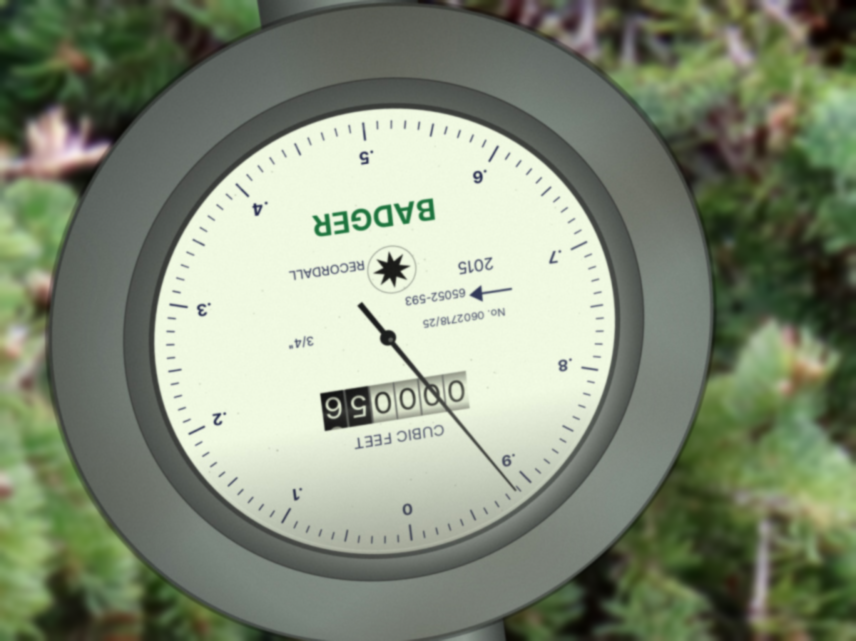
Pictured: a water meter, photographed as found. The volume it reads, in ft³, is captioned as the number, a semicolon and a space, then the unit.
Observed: 55.91; ft³
